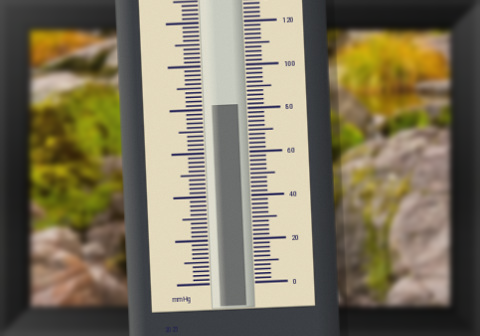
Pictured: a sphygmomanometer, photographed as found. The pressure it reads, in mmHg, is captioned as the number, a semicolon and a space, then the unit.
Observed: 82; mmHg
